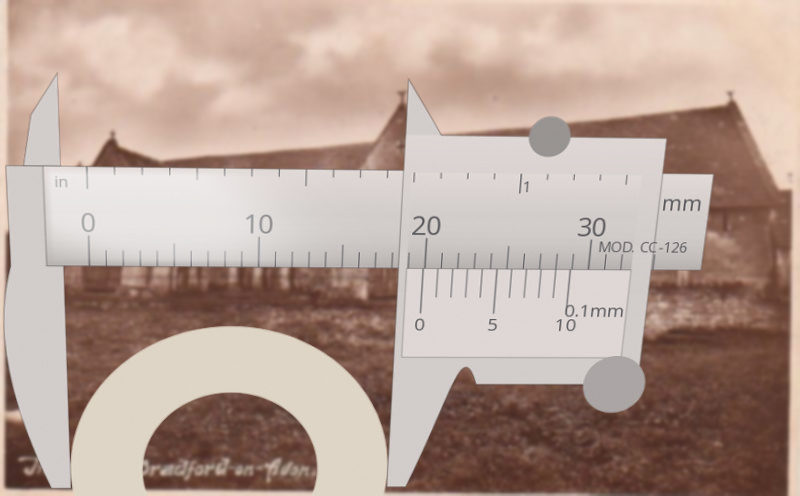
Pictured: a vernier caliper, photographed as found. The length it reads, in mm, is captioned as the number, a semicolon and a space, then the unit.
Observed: 19.9; mm
